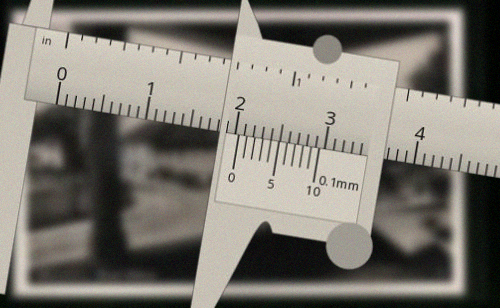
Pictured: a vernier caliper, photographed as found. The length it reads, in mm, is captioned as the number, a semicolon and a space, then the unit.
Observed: 20.4; mm
